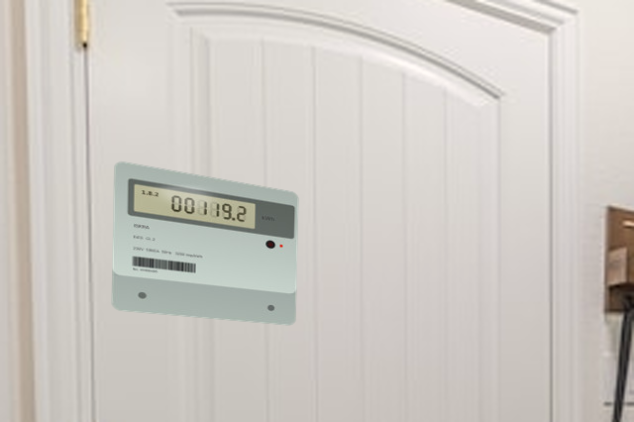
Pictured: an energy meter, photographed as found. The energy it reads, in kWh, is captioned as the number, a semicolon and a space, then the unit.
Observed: 119.2; kWh
